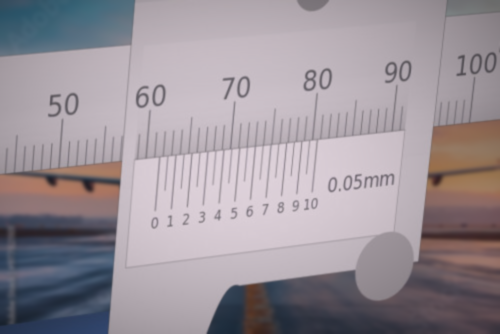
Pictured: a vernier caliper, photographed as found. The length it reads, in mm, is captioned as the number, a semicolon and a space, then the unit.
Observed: 61.6; mm
